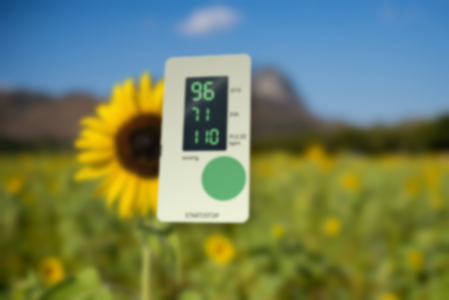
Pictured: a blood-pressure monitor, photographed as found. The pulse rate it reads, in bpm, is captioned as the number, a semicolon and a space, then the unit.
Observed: 110; bpm
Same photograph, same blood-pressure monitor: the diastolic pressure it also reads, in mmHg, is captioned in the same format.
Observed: 71; mmHg
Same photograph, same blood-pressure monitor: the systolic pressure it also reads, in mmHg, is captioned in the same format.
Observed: 96; mmHg
